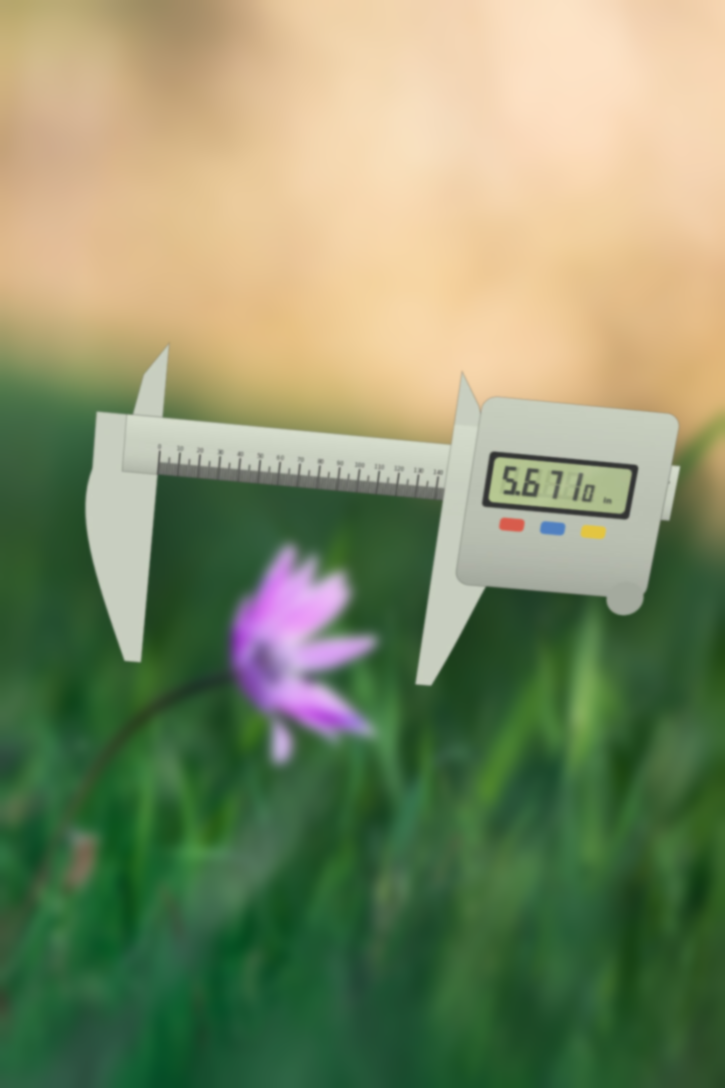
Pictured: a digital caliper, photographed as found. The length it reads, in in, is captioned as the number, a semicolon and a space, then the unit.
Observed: 5.6710; in
